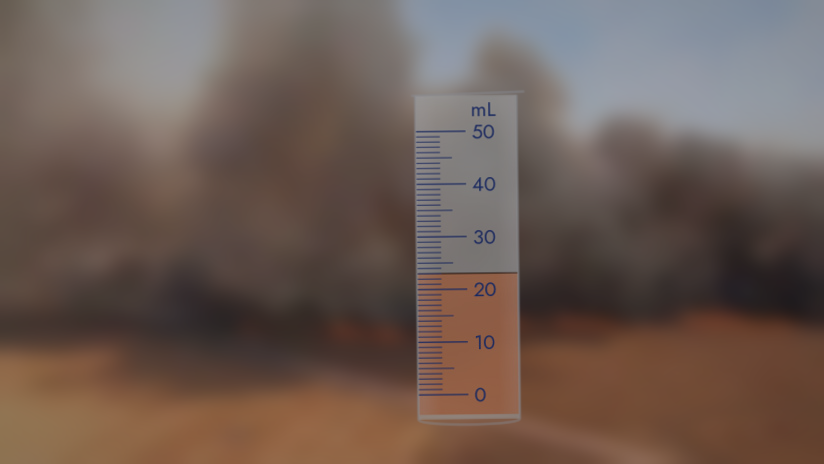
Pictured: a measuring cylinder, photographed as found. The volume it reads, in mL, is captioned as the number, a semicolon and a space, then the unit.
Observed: 23; mL
